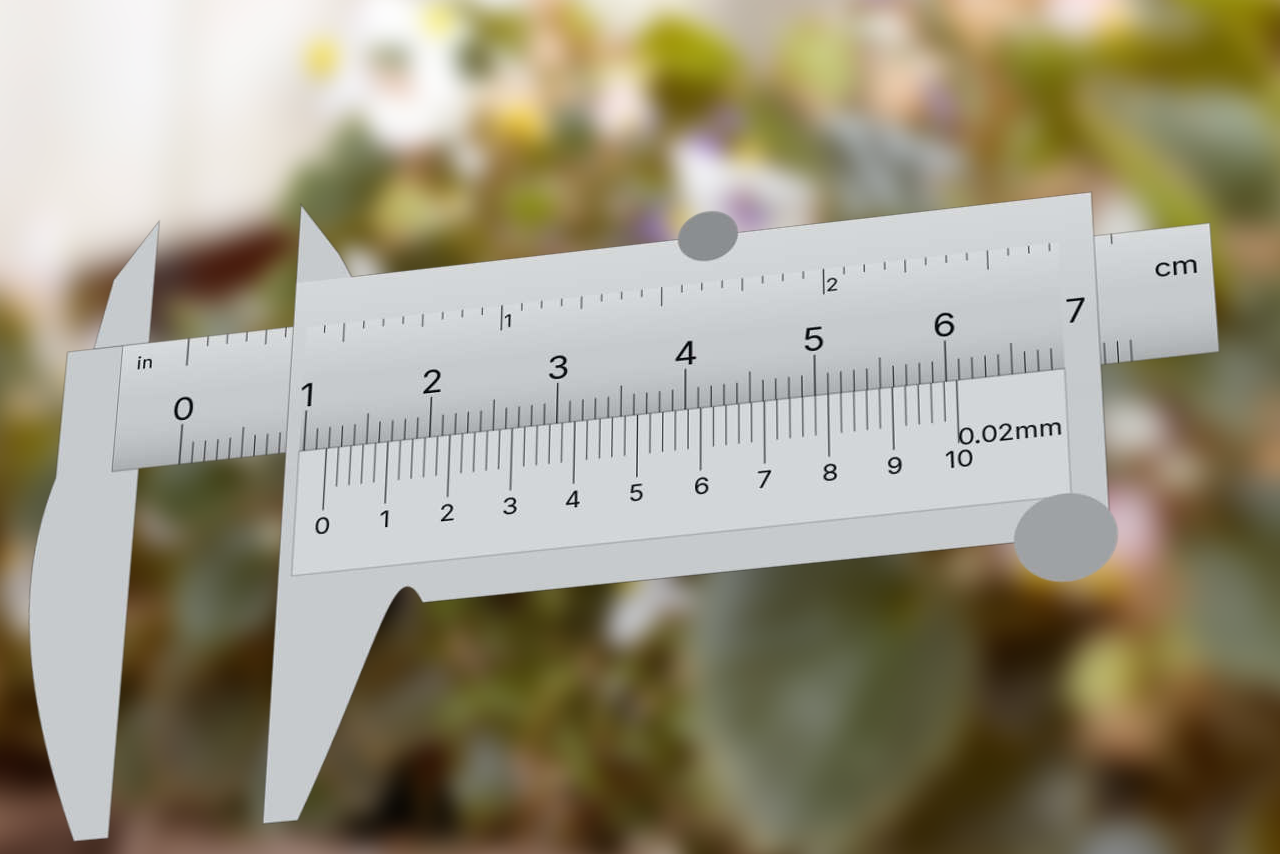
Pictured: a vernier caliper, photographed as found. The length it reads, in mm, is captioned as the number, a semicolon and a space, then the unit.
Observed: 11.8; mm
